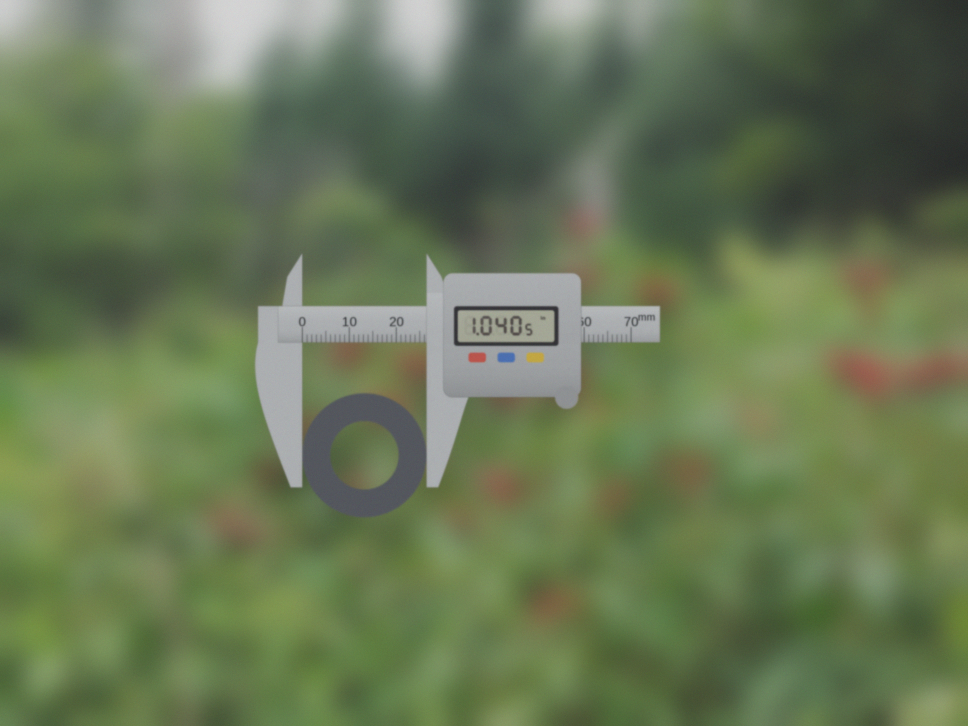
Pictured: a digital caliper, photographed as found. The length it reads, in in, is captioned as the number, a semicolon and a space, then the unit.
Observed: 1.0405; in
